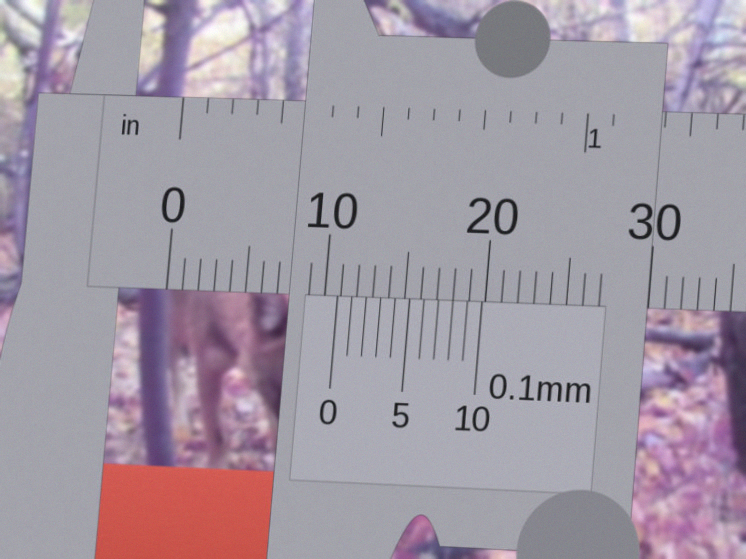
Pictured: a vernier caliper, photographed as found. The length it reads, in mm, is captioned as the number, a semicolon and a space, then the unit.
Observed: 10.8; mm
